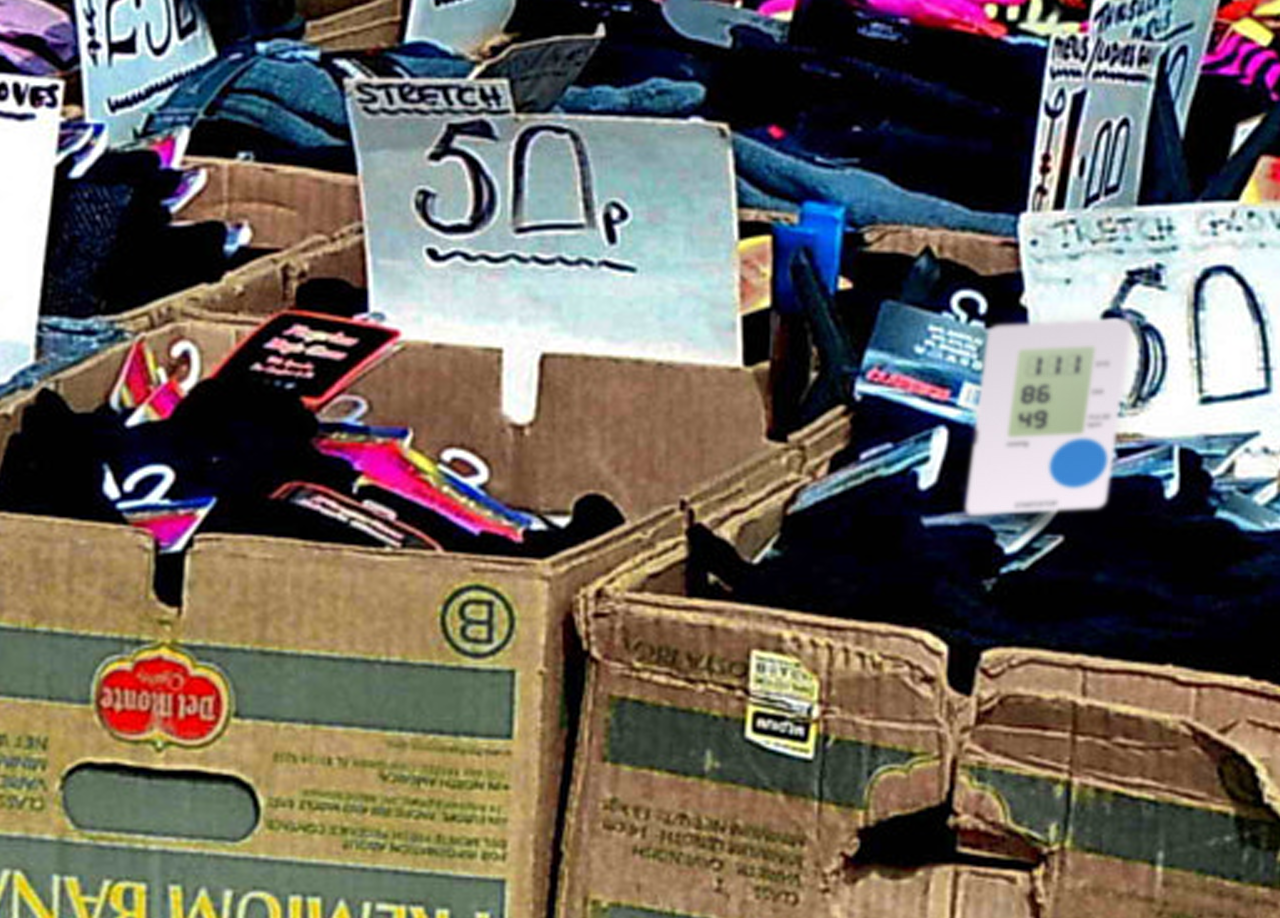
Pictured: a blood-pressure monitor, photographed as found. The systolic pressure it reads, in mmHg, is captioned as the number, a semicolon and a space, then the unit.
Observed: 111; mmHg
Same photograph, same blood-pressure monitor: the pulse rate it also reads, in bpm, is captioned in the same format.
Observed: 49; bpm
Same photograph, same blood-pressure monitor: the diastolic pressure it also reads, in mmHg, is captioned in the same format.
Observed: 86; mmHg
